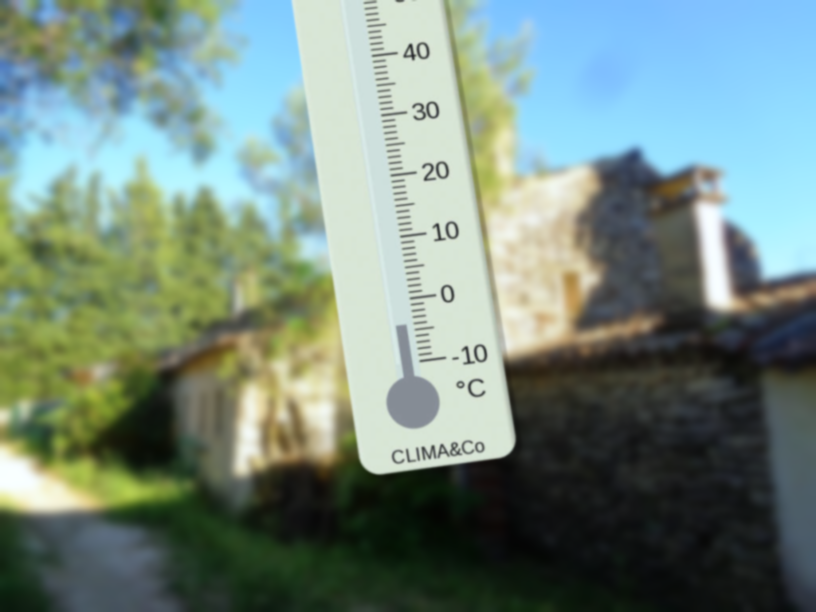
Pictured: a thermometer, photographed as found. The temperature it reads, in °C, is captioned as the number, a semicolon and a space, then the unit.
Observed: -4; °C
